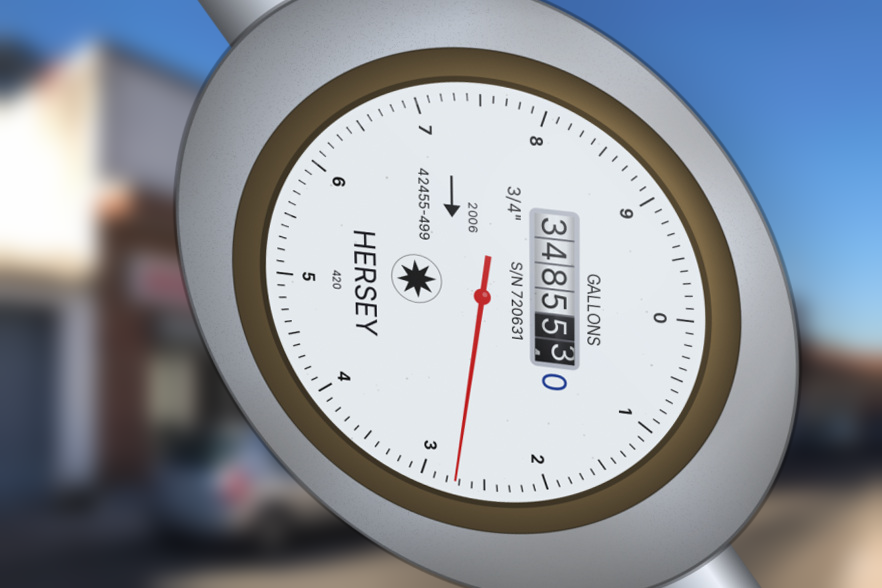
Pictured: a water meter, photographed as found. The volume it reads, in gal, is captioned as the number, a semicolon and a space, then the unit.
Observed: 3485532.7; gal
